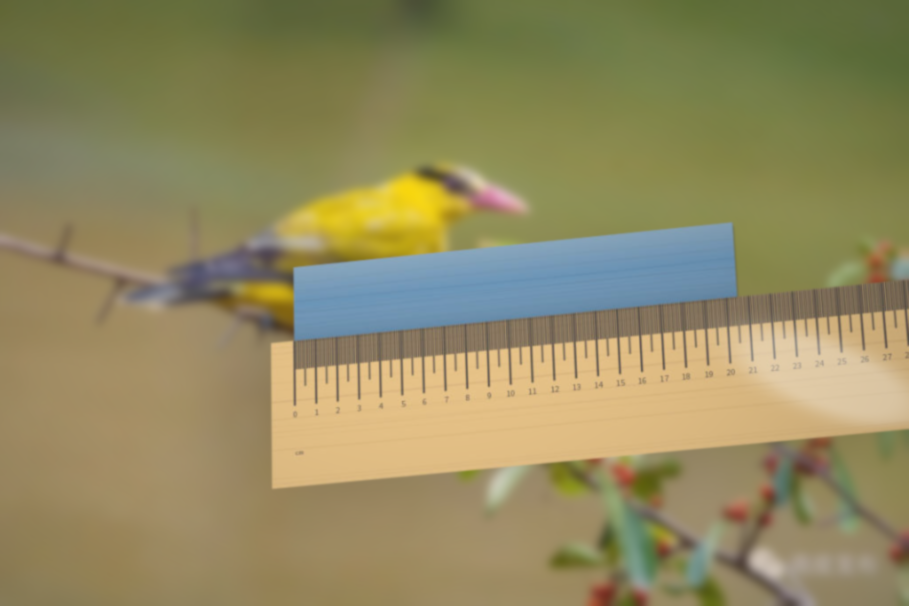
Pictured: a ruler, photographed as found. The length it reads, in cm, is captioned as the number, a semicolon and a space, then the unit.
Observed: 20.5; cm
